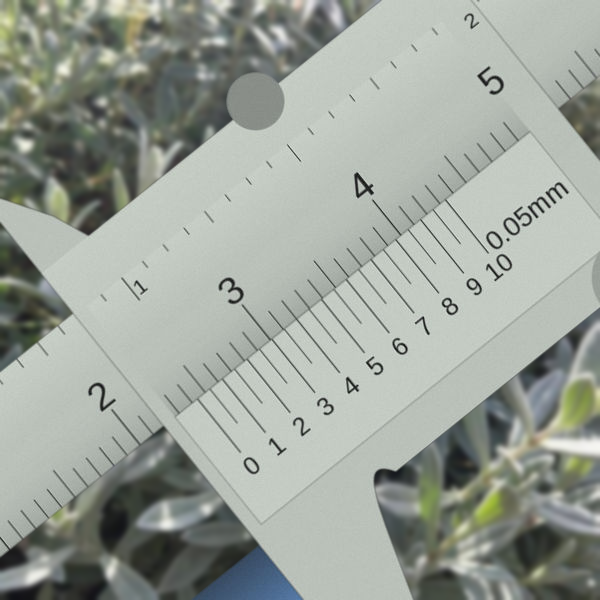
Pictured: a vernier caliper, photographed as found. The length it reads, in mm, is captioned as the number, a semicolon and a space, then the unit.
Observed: 24.4; mm
